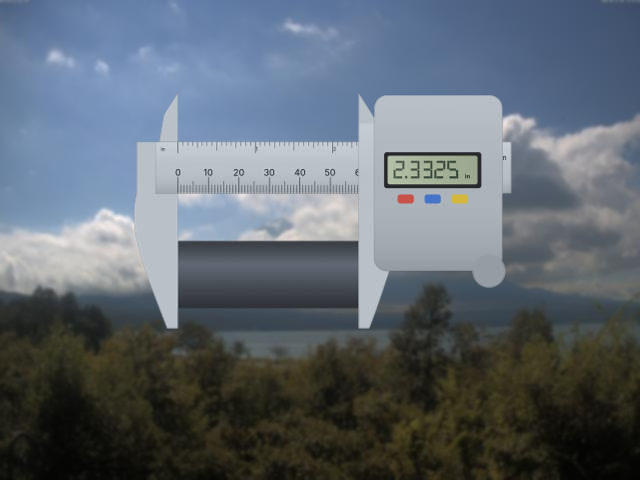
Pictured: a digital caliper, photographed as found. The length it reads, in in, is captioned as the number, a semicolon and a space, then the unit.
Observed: 2.3325; in
